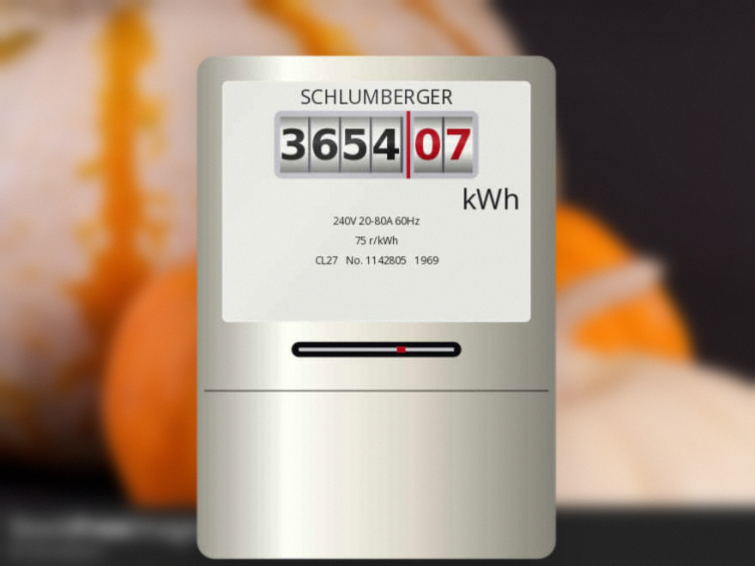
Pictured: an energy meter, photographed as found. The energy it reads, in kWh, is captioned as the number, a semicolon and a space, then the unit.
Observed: 3654.07; kWh
